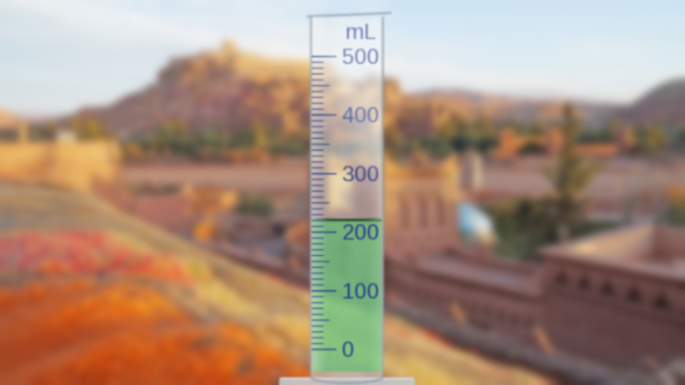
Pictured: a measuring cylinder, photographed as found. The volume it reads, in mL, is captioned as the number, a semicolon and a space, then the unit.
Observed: 220; mL
